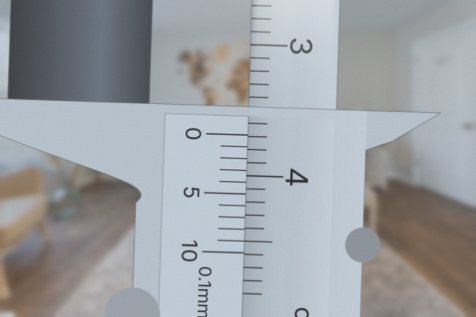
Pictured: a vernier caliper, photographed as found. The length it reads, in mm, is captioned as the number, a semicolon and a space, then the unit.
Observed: 36.9; mm
